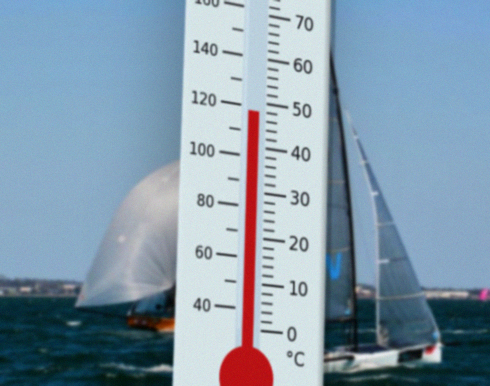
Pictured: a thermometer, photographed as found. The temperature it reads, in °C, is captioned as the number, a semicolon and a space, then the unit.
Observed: 48; °C
